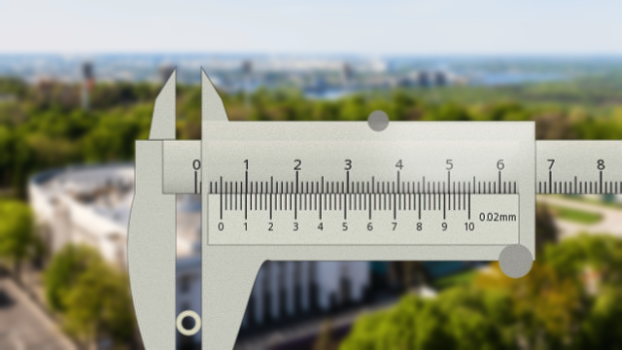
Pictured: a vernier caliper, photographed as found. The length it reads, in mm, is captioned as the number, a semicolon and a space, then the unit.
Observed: 5.0; mm
